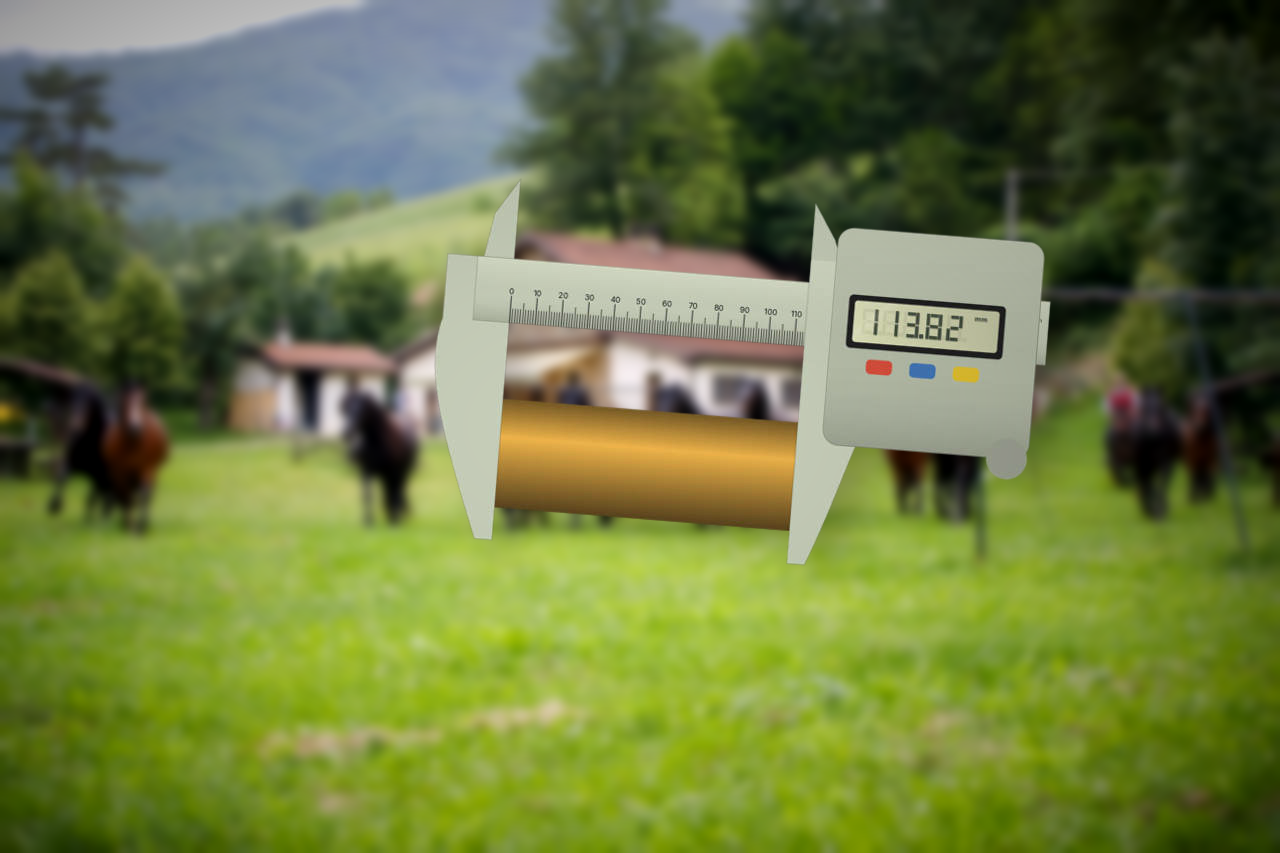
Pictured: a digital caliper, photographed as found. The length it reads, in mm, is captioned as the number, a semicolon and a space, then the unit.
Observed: 113.82; mm
